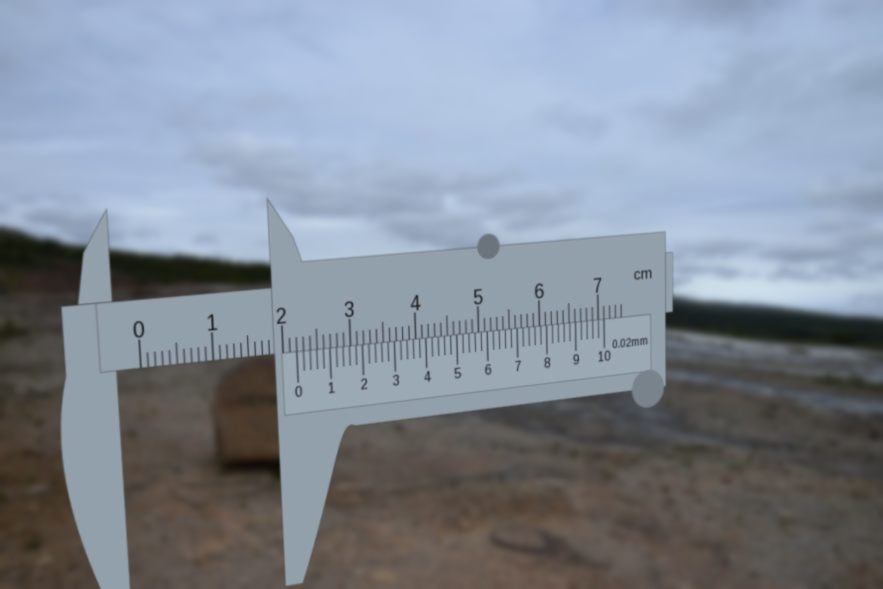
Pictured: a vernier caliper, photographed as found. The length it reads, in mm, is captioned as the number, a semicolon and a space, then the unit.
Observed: 22.0; mm
